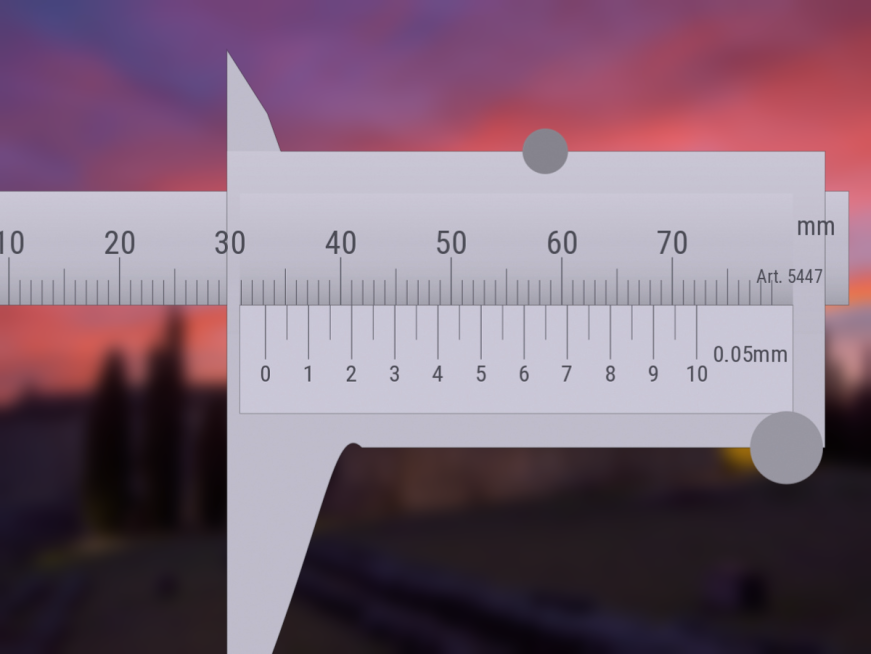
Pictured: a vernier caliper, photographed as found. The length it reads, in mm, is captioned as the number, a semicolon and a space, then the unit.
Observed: 33.2; mm
